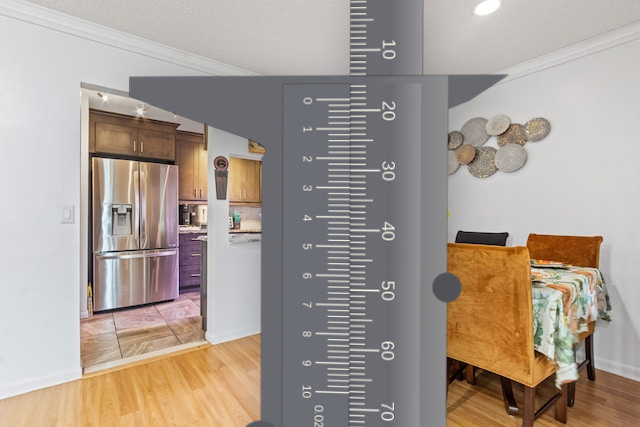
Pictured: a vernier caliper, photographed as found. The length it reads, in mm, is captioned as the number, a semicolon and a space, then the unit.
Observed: 18.2; mm
